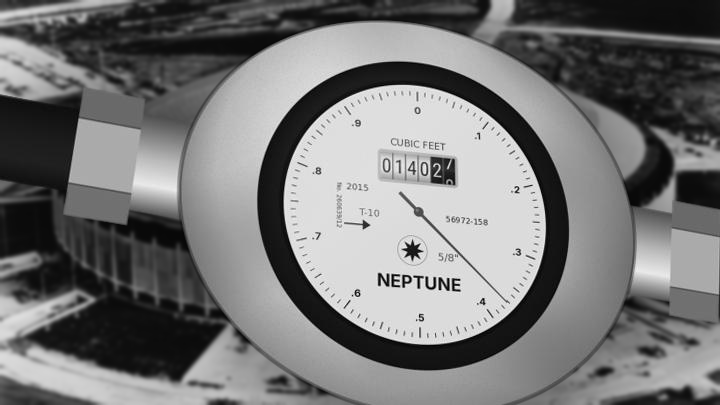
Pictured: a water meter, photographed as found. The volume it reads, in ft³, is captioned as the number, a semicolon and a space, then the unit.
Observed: 14027.37; ft³
